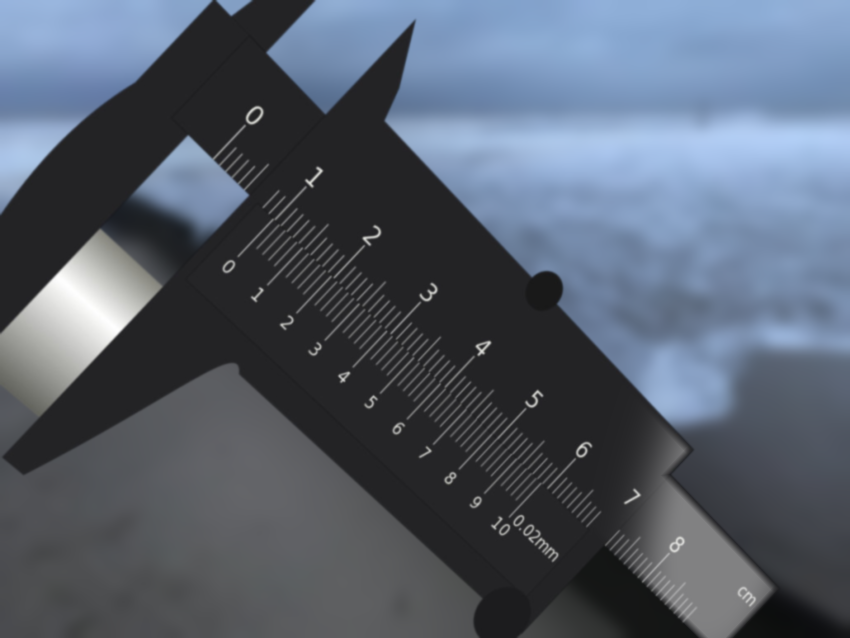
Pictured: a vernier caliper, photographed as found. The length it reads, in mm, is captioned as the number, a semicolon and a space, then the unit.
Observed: 9.8; mm
